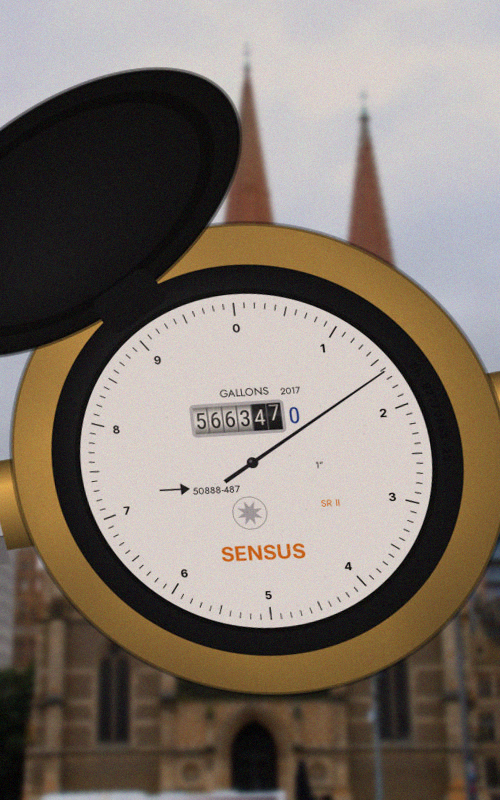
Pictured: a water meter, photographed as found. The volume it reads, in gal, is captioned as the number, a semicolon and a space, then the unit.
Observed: 5663471.6; gal
